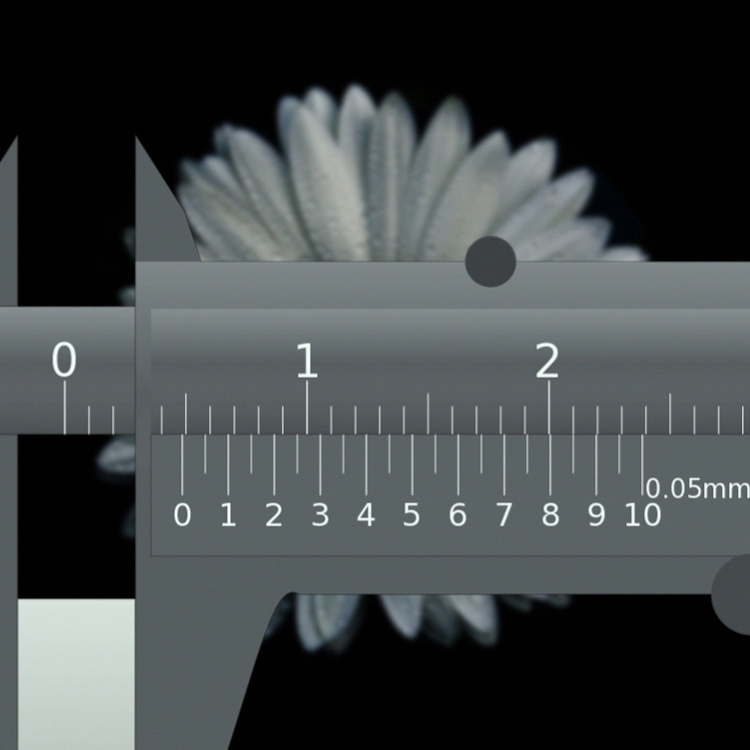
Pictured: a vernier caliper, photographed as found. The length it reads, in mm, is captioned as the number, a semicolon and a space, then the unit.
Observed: 4.85; mm
